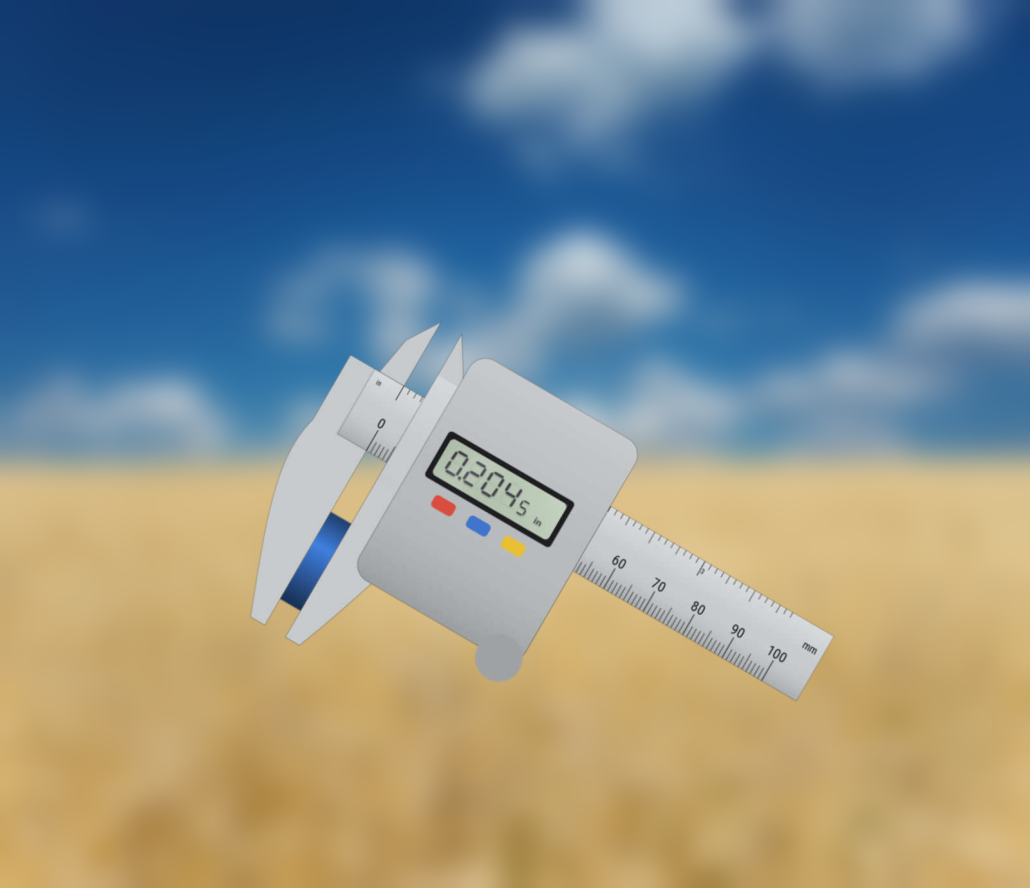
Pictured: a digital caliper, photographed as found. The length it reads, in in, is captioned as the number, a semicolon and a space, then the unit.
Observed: 0.2045; in
